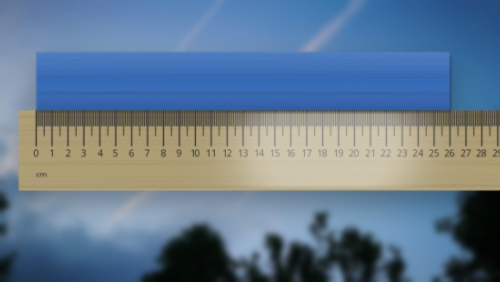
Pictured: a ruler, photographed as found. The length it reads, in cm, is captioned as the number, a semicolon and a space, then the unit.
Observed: 26; cm
